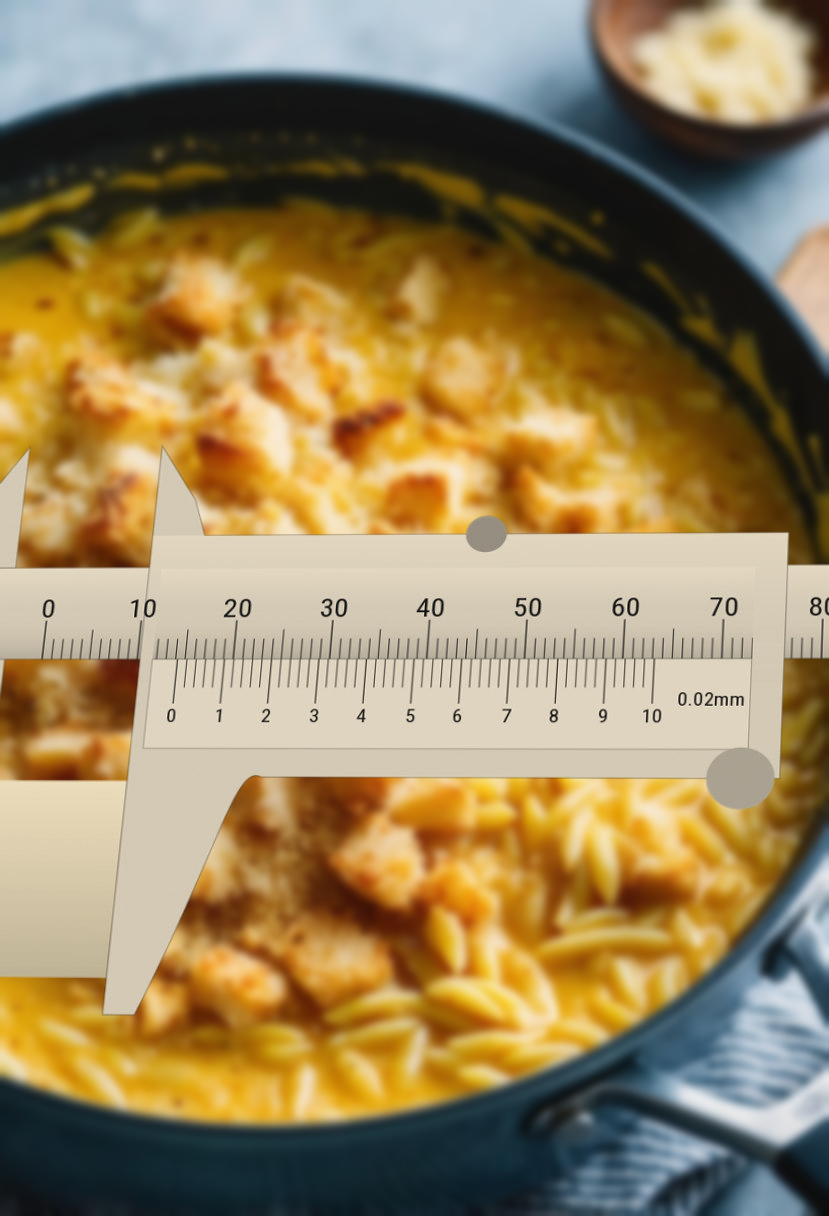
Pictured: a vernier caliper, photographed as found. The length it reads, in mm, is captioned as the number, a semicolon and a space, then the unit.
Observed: 14.2; mm
